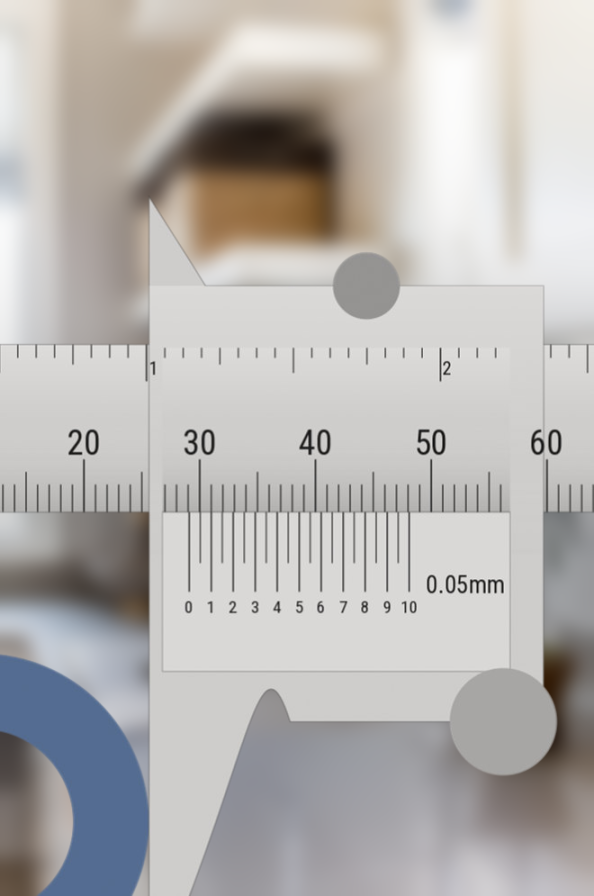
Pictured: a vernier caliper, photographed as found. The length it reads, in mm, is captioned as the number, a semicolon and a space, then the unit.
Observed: 29.1; mm
